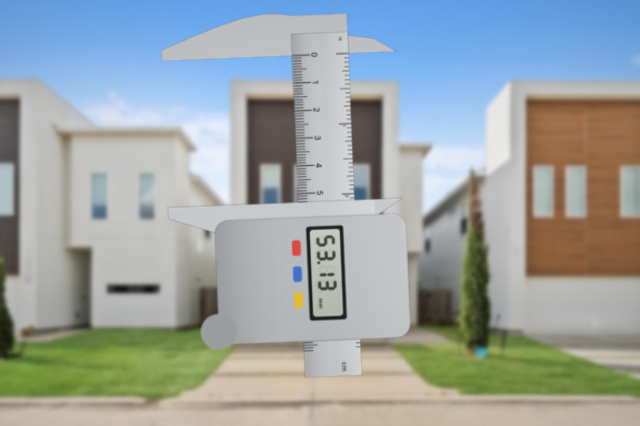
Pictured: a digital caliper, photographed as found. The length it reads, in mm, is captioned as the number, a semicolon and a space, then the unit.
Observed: 53.13; mm
